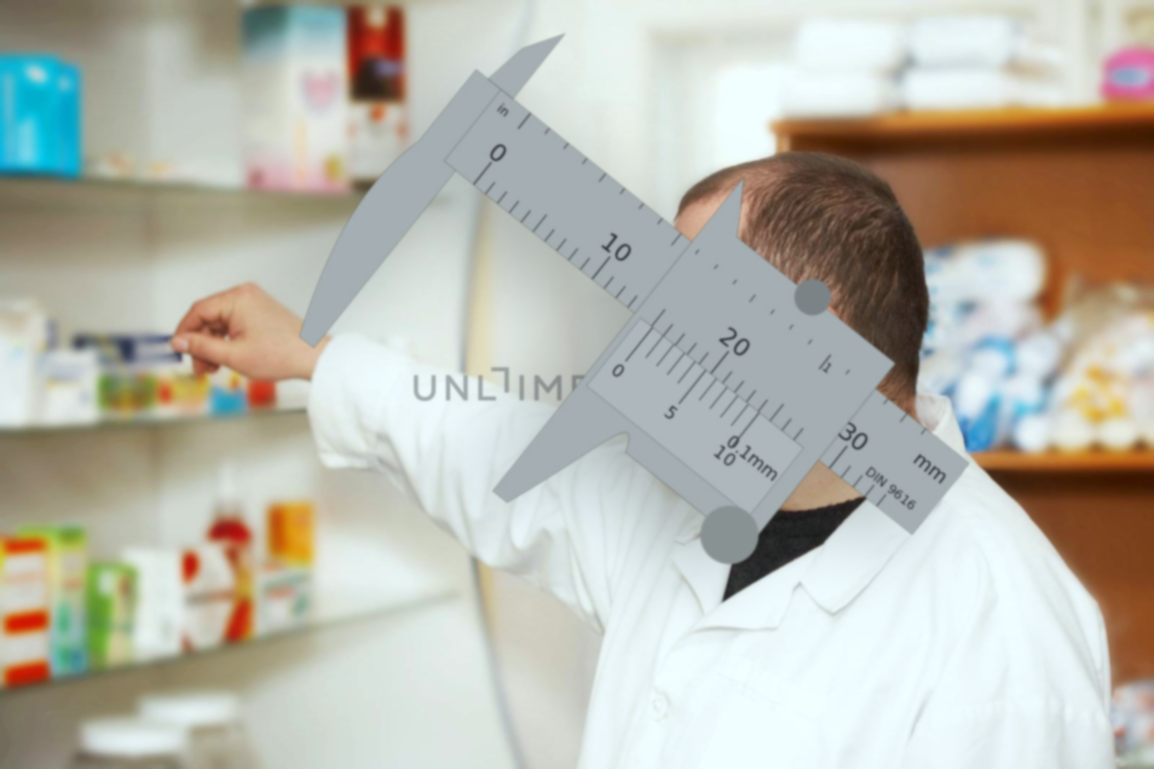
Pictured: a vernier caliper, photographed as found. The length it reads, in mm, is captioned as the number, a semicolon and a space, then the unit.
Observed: 15.1; mm
